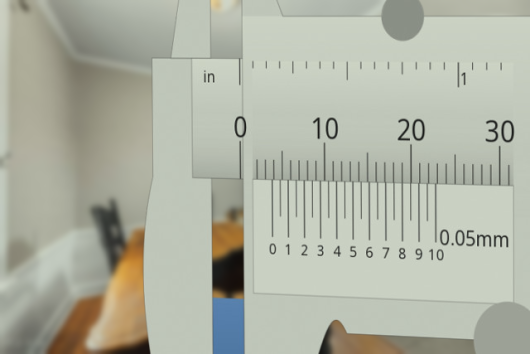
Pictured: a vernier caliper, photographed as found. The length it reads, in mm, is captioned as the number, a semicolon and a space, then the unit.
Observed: 3.8; mm
